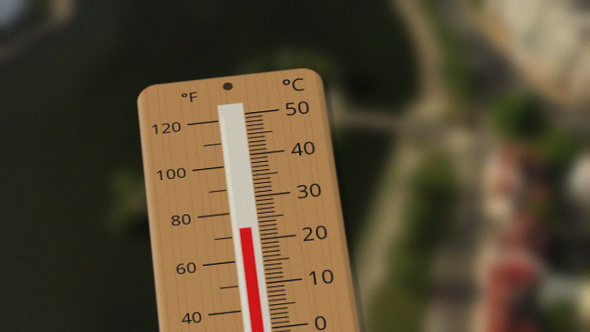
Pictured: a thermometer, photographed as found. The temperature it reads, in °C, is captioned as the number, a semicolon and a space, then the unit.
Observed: 23; °C
